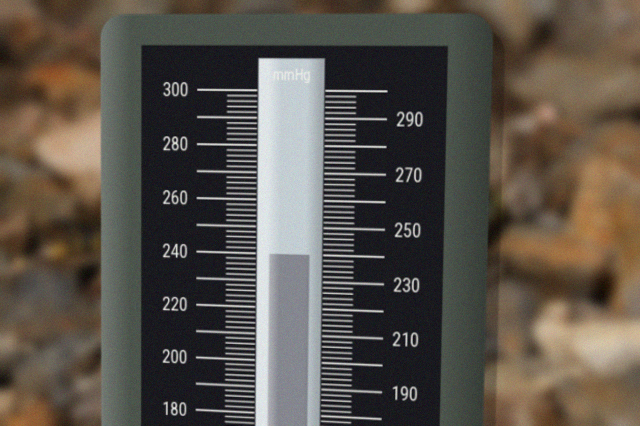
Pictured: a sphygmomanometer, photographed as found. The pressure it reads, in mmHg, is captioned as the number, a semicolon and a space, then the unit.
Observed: 240; mmHg
